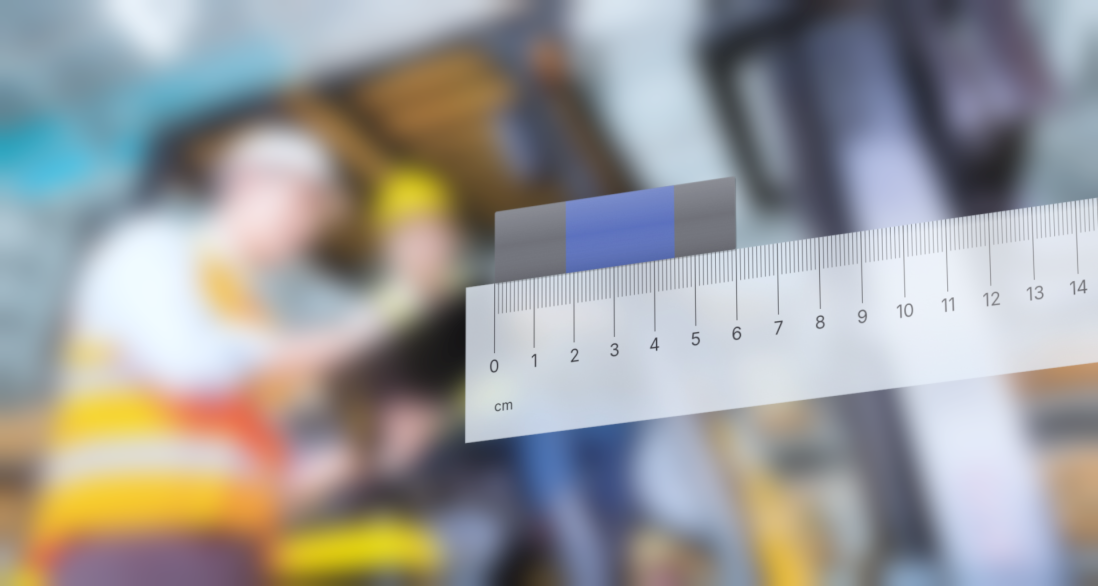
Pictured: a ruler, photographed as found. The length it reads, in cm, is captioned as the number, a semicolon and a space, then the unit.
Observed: 6; cm
